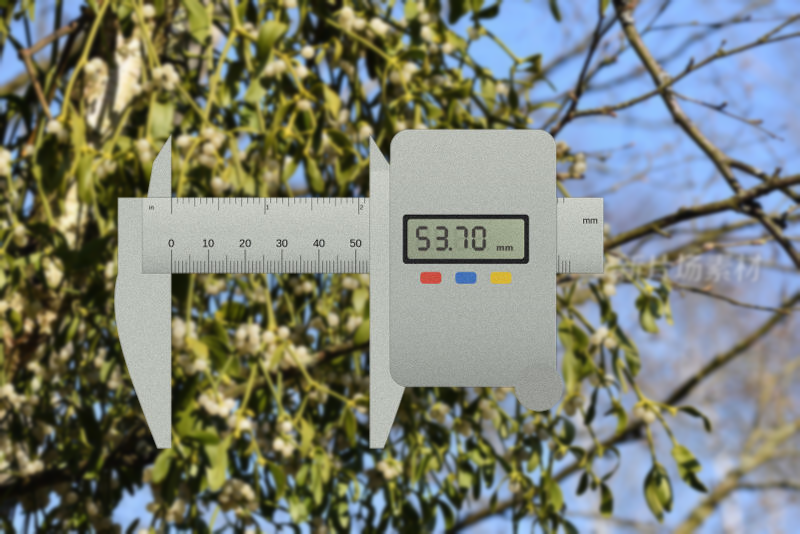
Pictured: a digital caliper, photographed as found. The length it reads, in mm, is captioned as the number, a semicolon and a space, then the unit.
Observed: 53.70; mm
